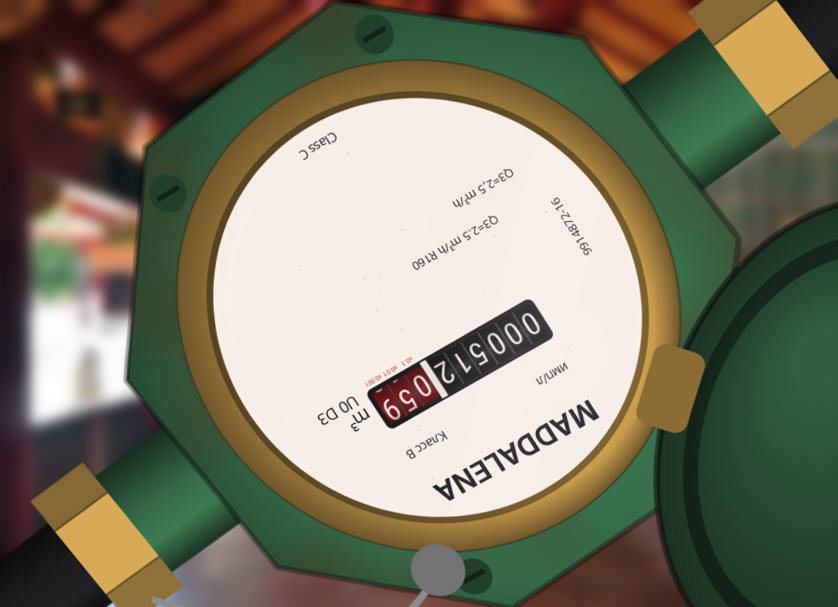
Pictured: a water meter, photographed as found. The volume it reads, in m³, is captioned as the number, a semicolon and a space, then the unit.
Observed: 512.059; m³
